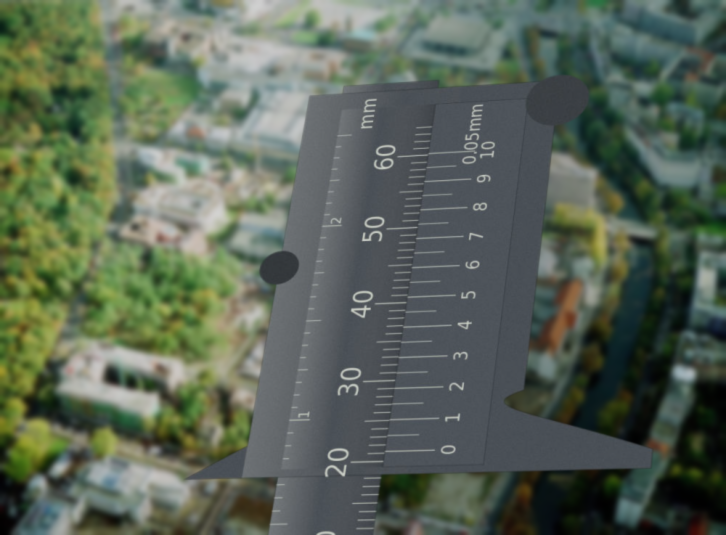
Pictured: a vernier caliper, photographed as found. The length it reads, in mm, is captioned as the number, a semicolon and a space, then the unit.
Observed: 21.2; mm
